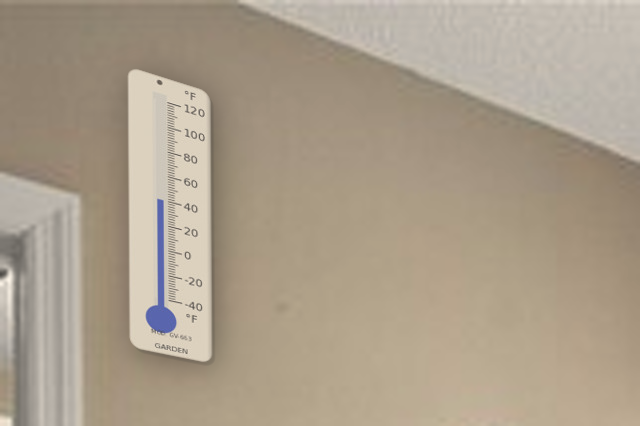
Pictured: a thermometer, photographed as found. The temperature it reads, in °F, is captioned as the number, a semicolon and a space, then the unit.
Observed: 40; °F
